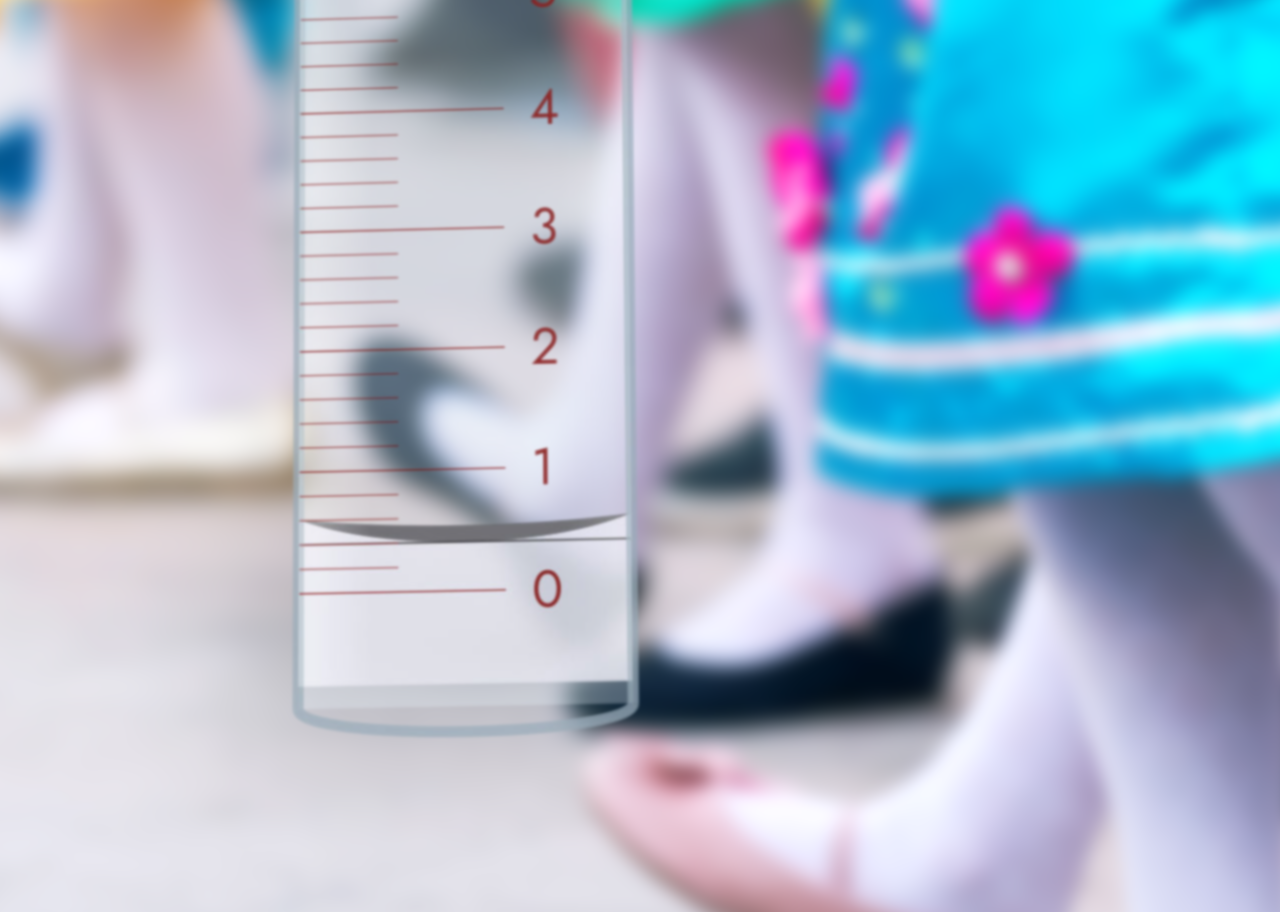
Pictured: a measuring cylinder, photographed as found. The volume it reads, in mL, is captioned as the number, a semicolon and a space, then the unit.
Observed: 0.4; mL
